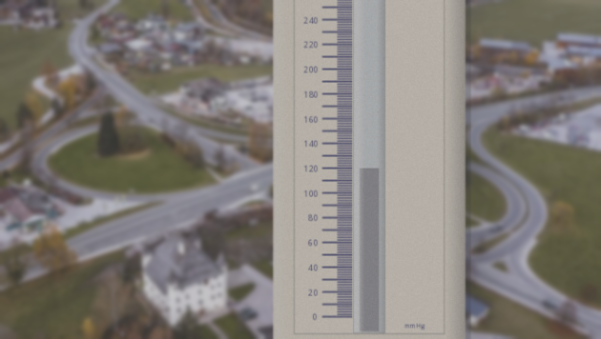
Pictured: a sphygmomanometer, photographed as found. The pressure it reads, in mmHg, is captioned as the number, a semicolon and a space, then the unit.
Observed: 120; mmHg
